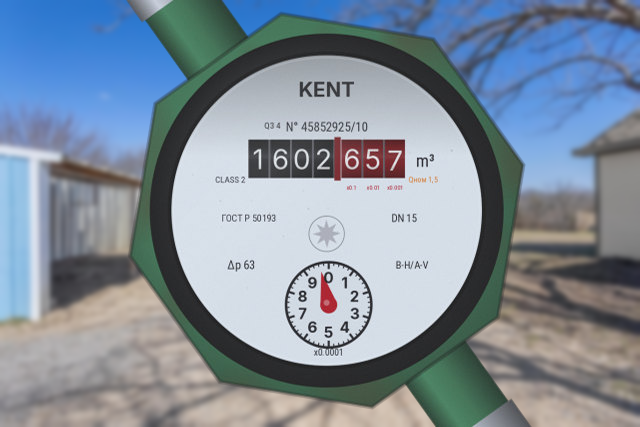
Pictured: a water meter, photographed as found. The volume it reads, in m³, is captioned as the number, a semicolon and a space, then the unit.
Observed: 1602.6569; m³
